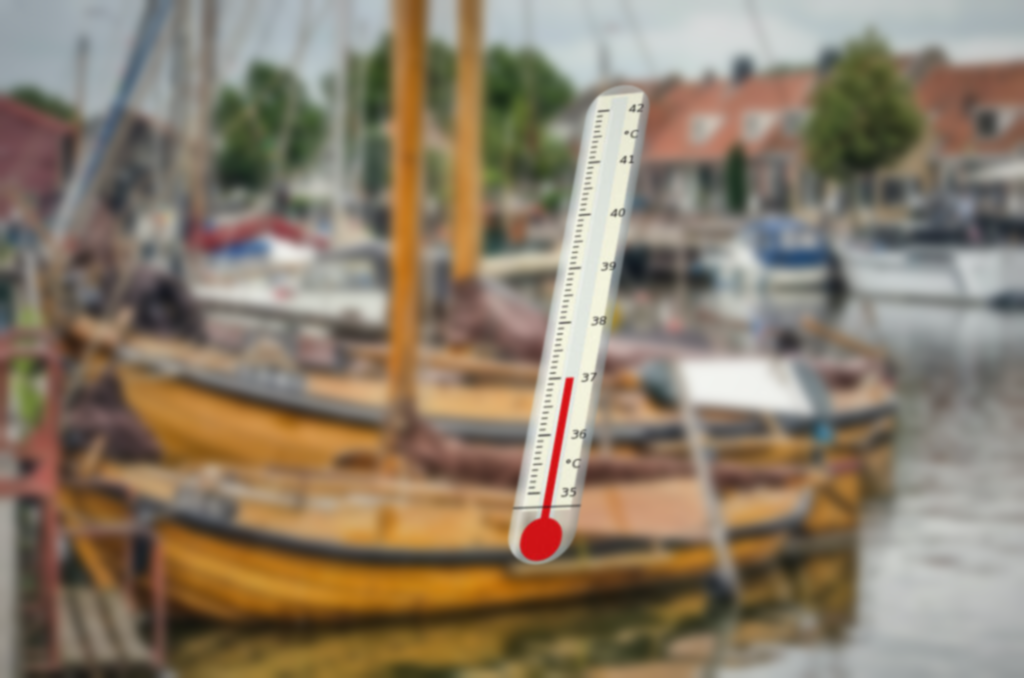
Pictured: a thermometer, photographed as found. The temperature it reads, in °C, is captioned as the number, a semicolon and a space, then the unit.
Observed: 37; °C
